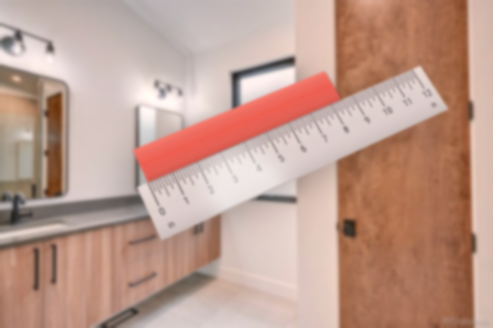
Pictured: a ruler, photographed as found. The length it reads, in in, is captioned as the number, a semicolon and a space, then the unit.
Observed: 8.5; in
